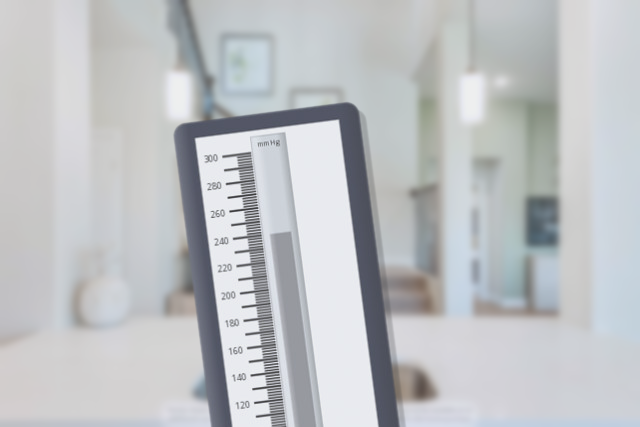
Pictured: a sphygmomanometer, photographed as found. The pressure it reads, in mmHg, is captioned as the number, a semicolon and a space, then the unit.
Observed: 240; mmHg
